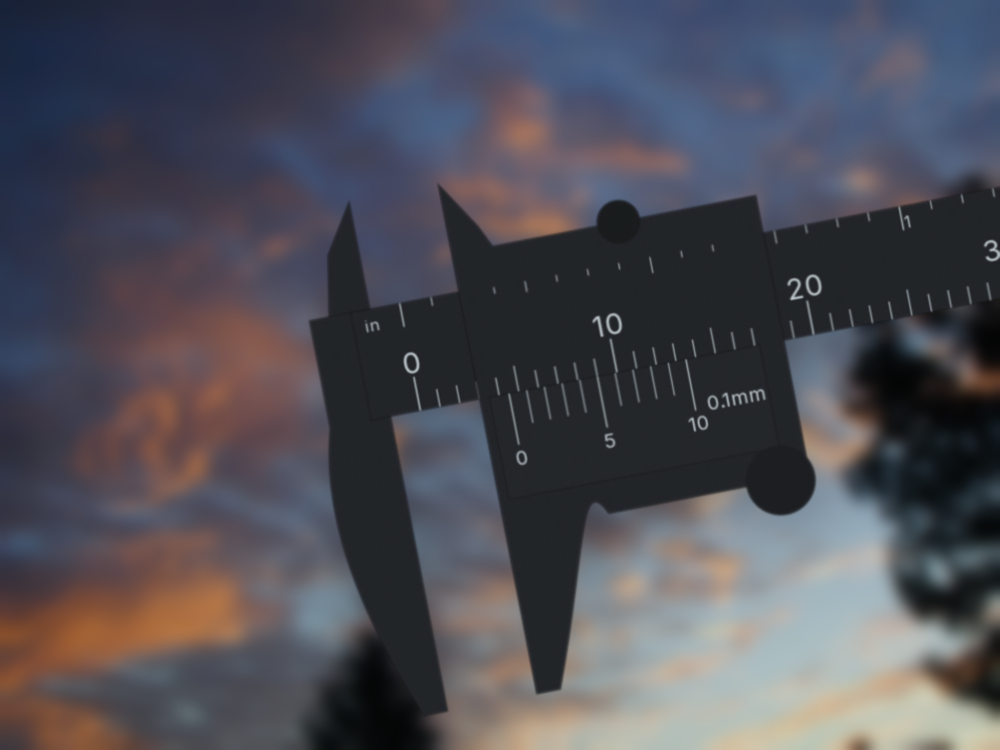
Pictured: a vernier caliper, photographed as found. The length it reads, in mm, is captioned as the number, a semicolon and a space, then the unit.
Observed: 4.5; mm
